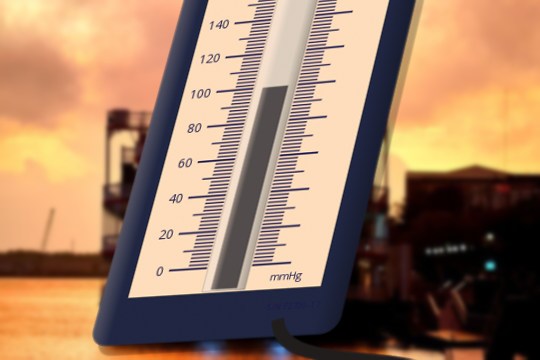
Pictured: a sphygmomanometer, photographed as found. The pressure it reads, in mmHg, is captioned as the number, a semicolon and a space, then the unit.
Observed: 100; mmHg
